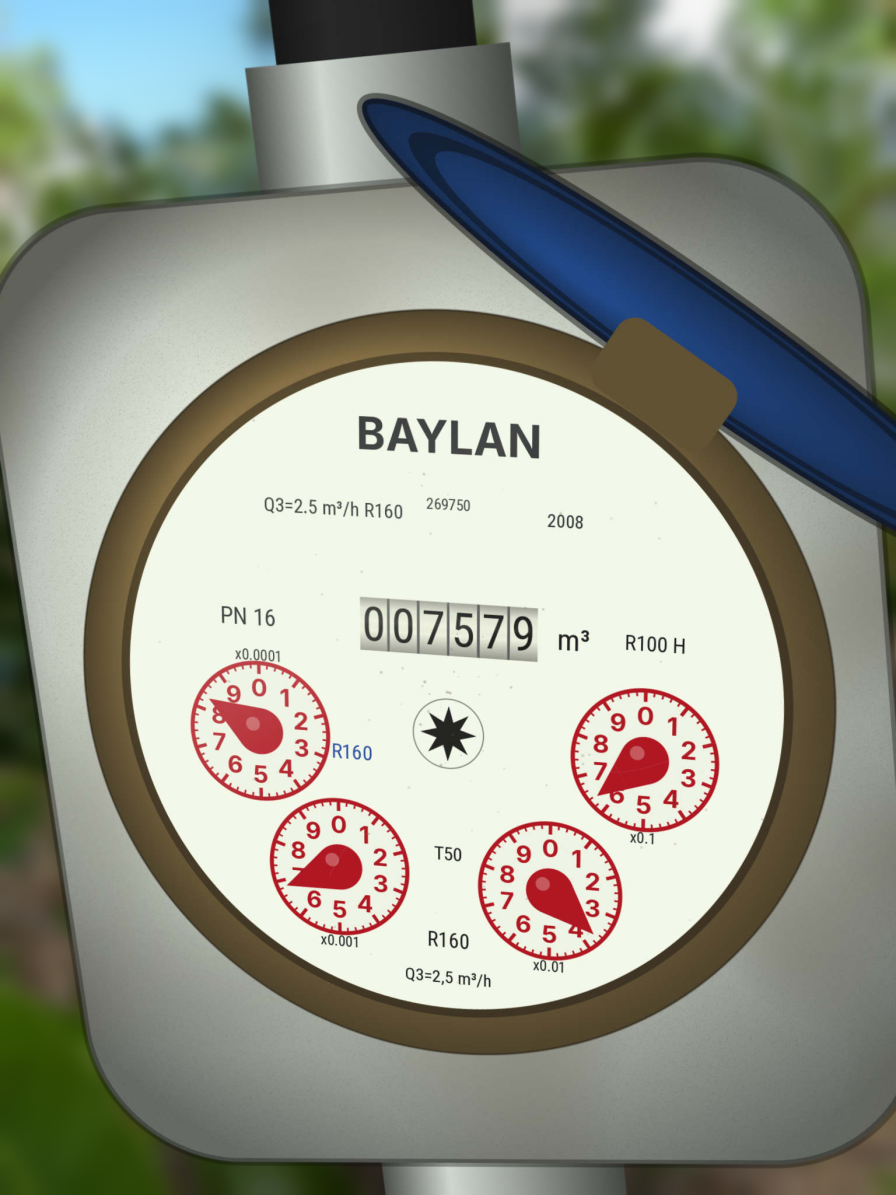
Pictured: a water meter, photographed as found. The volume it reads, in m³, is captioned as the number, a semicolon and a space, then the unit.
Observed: 7579.6368; m³
